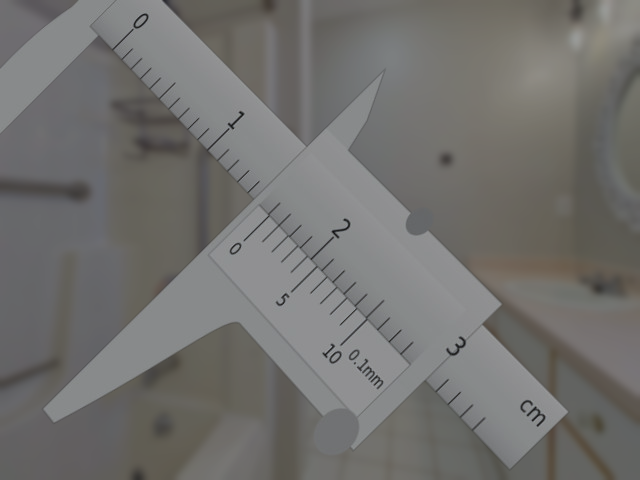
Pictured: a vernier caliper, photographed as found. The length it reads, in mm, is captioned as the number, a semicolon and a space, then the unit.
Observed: 16.1; mm
